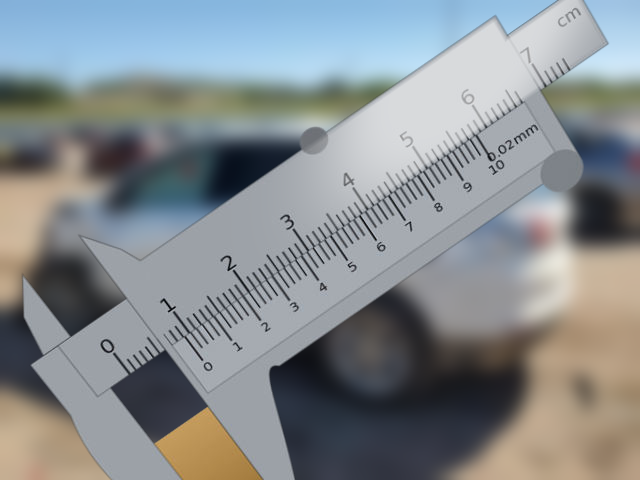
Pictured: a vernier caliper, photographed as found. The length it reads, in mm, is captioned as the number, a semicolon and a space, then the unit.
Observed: 9.2; mm
